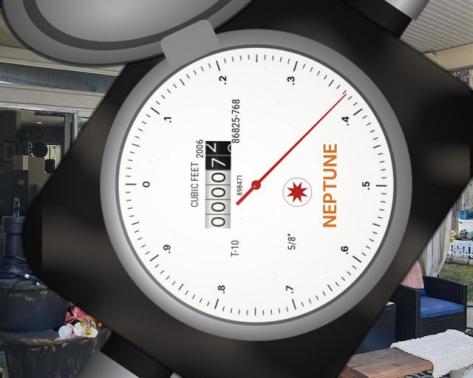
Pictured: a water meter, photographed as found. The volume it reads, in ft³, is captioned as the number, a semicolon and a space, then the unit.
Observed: 72.37; ft³
